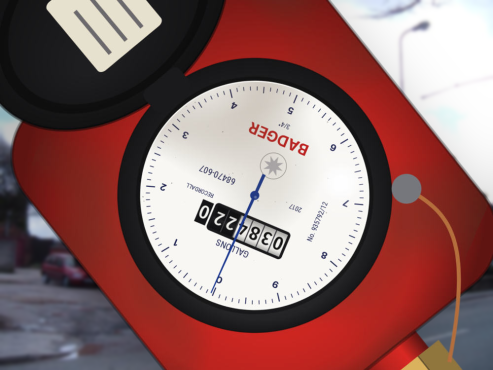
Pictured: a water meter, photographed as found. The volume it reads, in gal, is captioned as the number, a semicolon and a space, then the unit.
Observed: 384220.0; gal
